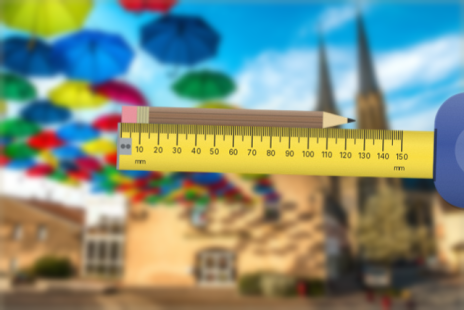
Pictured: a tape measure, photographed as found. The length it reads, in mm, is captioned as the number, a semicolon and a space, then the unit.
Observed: 125; mm
